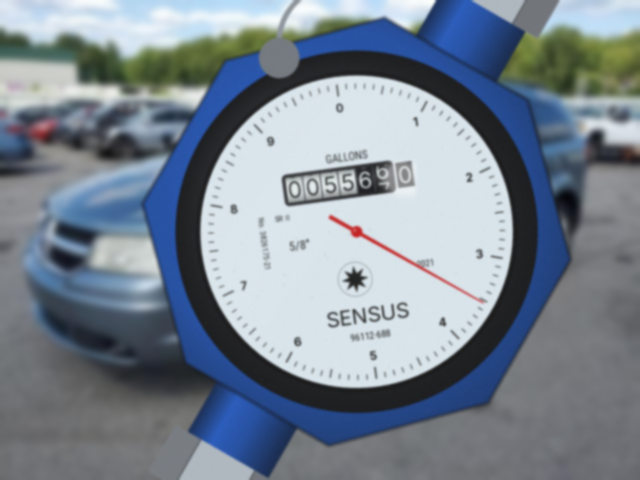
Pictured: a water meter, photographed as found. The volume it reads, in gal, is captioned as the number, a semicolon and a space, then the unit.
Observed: 55663.5; gal
